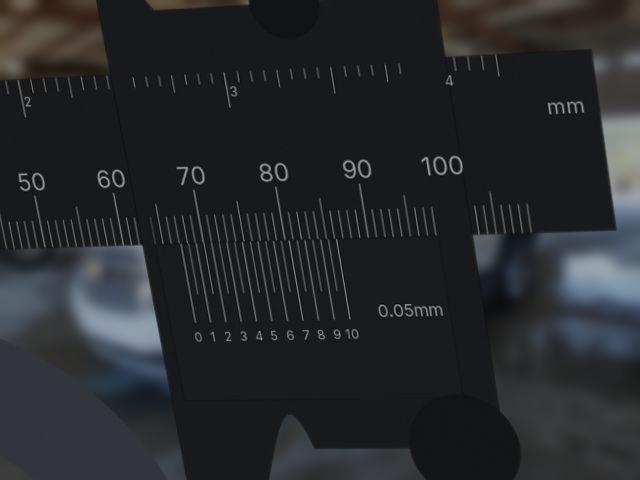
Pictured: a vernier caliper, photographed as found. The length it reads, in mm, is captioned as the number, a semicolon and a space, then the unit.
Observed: 67.2; mm
